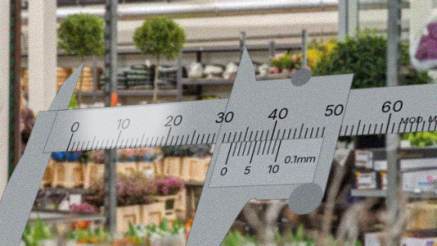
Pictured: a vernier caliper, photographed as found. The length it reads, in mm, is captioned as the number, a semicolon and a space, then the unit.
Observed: 32.8; mm
